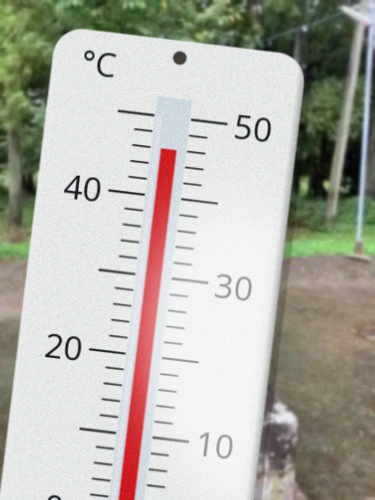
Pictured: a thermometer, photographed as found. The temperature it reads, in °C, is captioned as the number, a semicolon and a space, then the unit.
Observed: 46; °C
